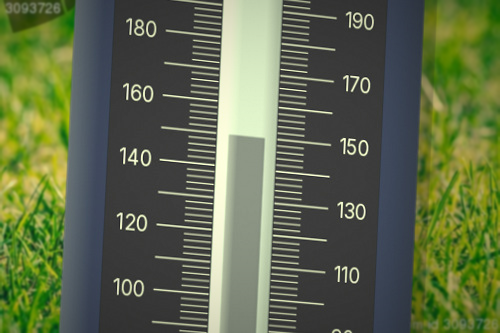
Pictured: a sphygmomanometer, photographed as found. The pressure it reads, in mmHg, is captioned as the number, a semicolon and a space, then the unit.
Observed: 150; mmHg
